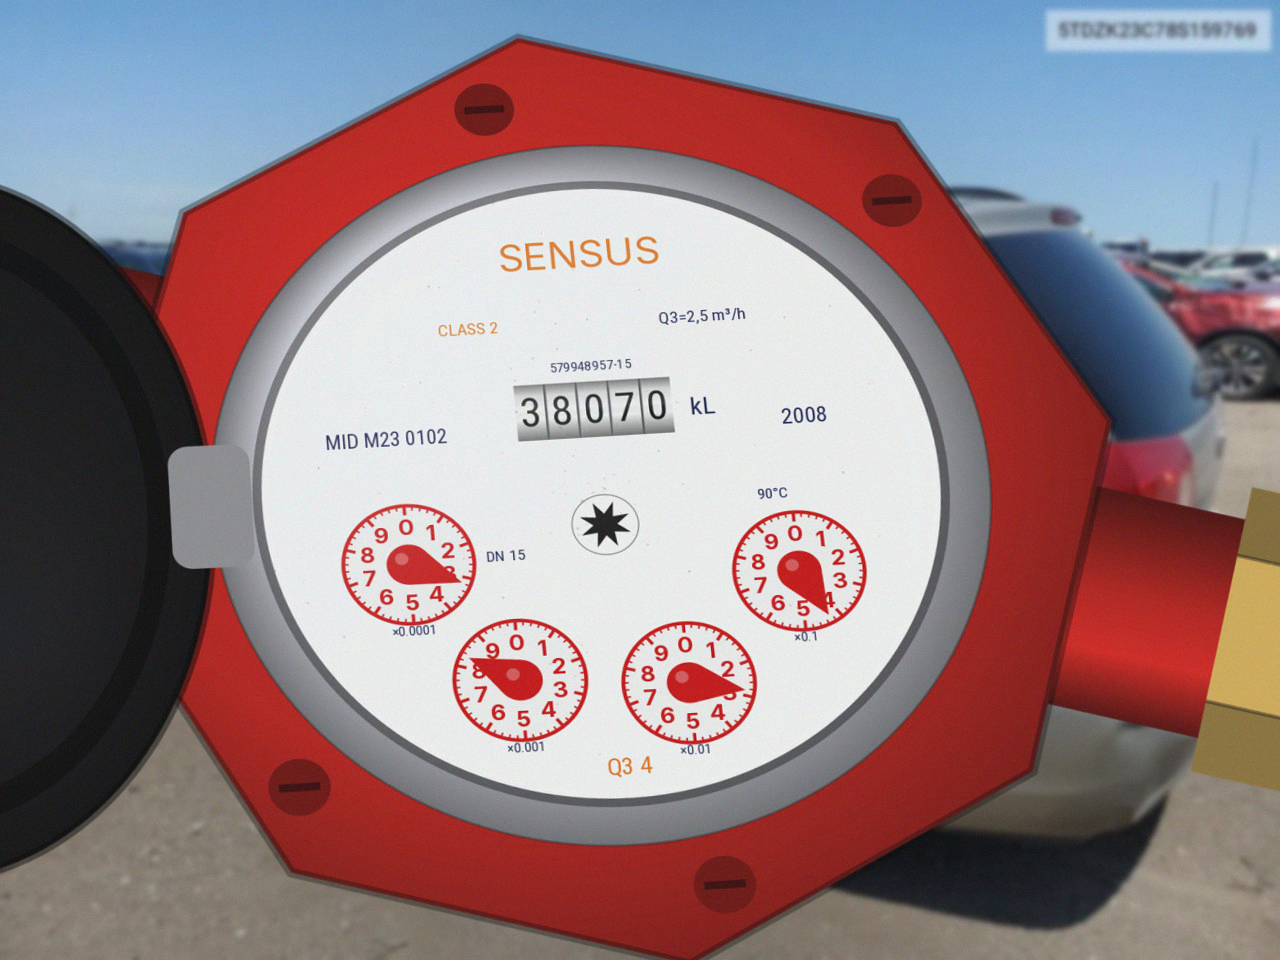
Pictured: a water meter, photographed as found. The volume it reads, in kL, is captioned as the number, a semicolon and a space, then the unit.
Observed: 38070.4283; kL
